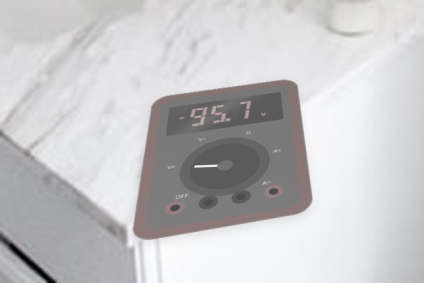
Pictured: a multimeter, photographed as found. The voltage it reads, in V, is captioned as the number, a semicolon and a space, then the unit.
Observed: -95.7; V
